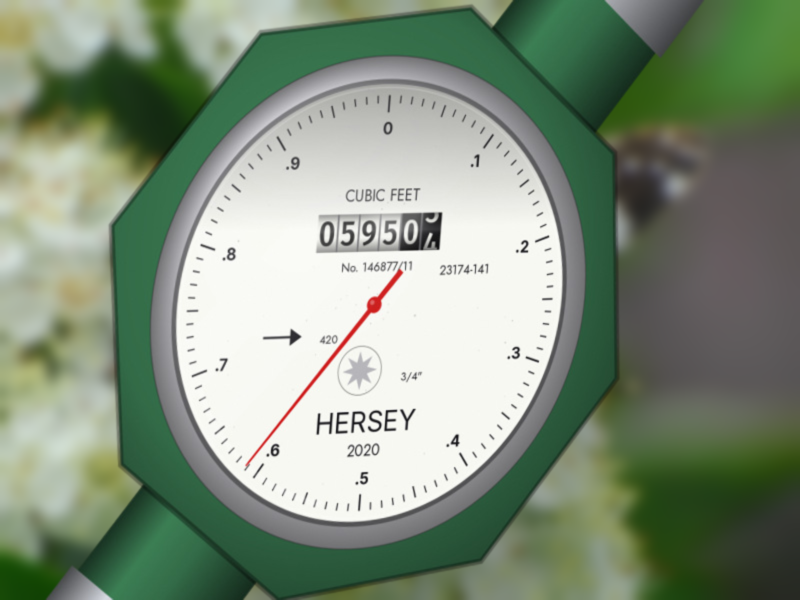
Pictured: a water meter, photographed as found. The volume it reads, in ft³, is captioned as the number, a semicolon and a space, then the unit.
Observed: 59503.61; ft³
